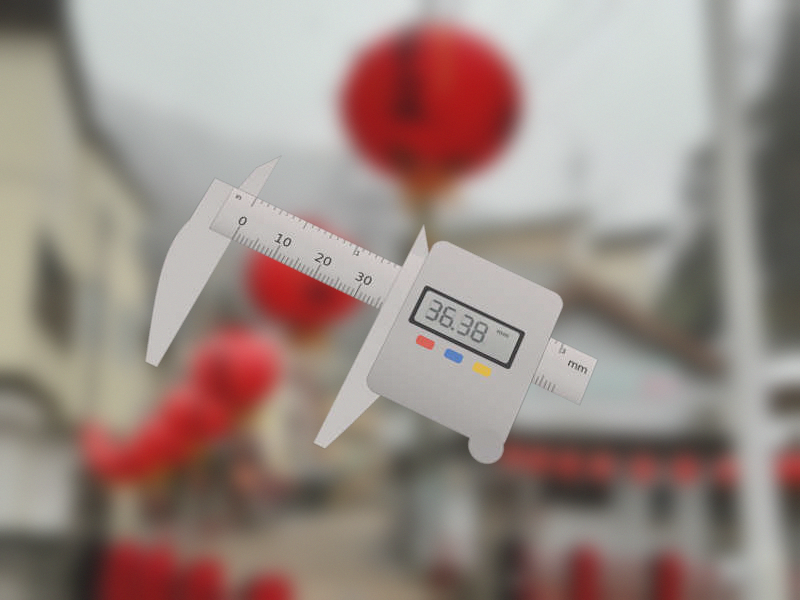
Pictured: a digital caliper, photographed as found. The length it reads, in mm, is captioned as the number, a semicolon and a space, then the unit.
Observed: 36.38; mm
